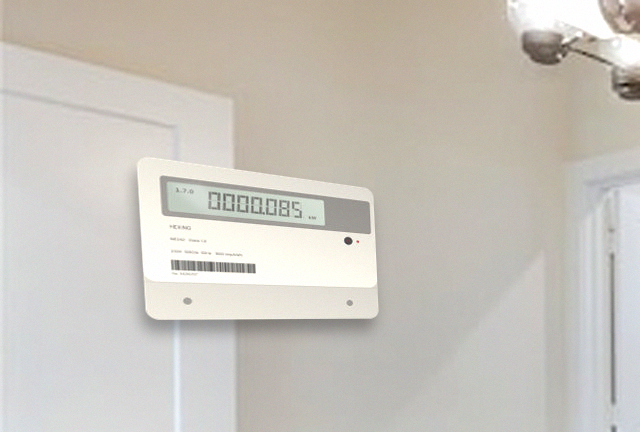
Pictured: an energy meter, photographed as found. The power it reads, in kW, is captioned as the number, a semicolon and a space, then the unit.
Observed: 0.085; kW
